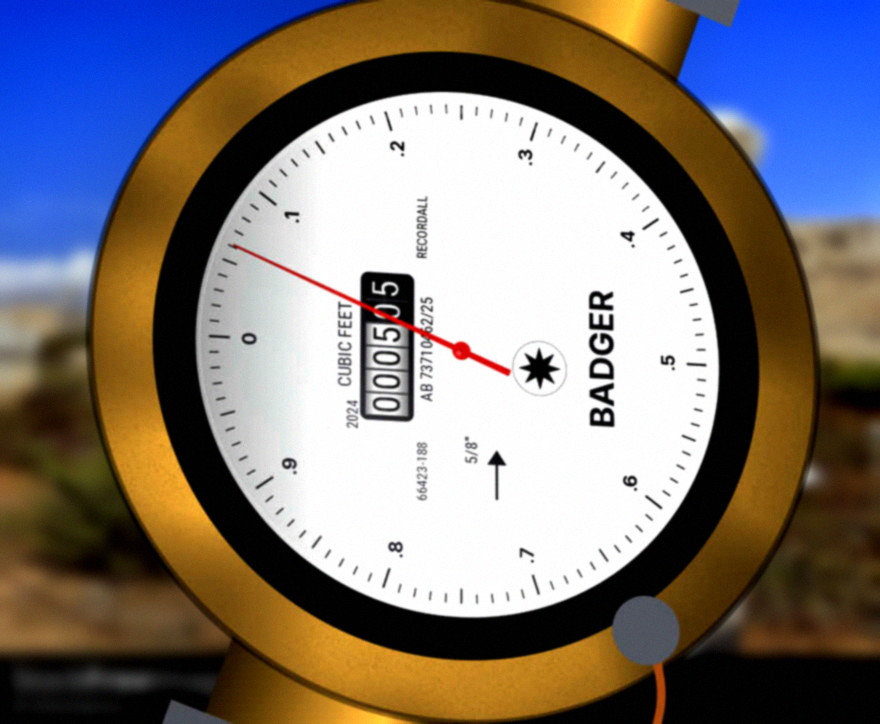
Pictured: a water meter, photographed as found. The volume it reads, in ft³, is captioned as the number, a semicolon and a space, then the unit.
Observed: 505.06; ft³
